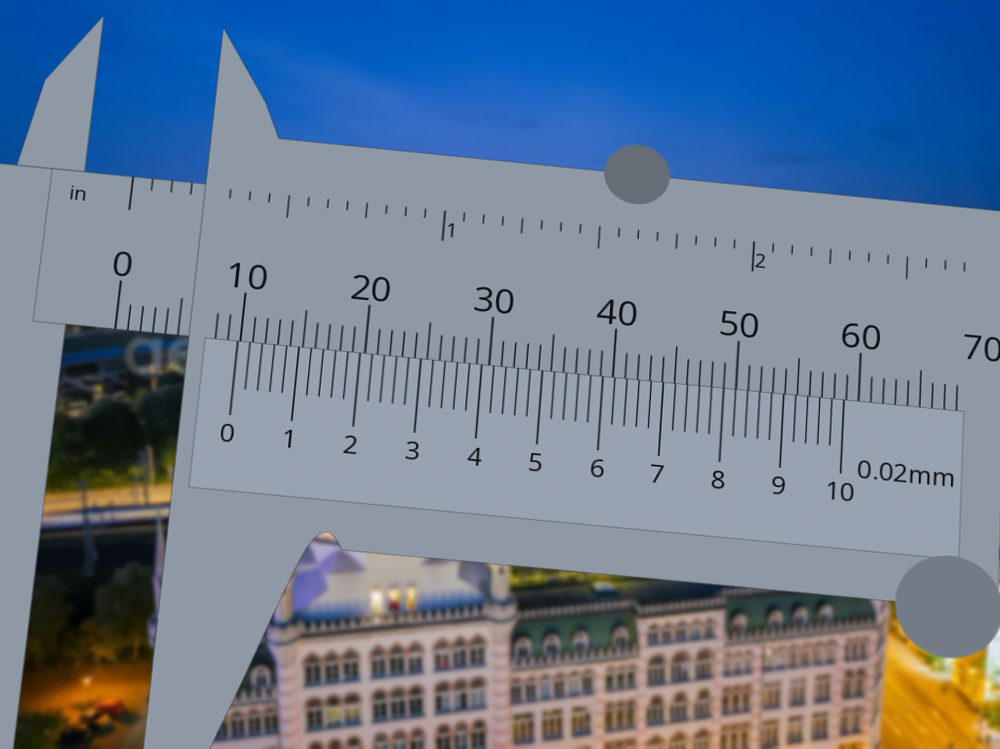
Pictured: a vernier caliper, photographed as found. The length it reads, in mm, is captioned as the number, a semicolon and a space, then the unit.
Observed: 9.8; mm
